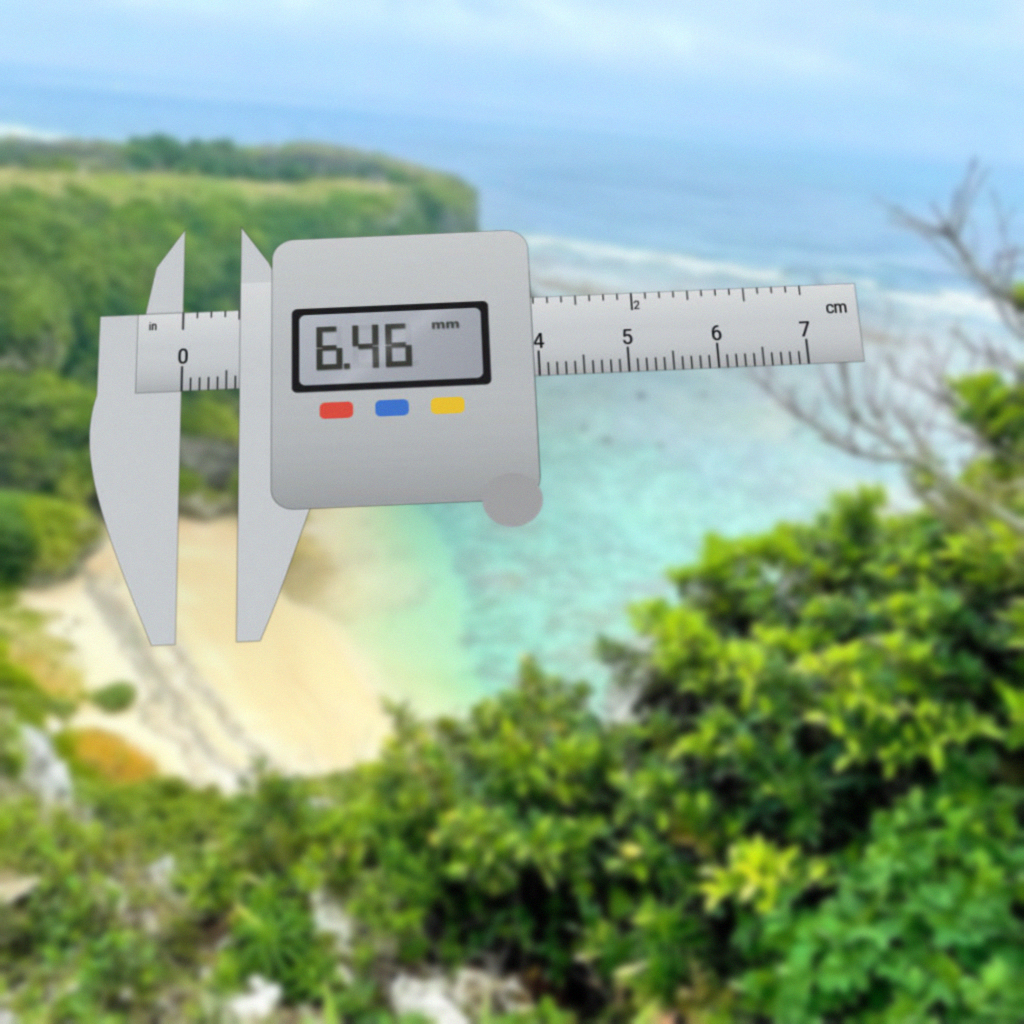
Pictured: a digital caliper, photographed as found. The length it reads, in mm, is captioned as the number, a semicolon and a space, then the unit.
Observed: 6.46; mm
